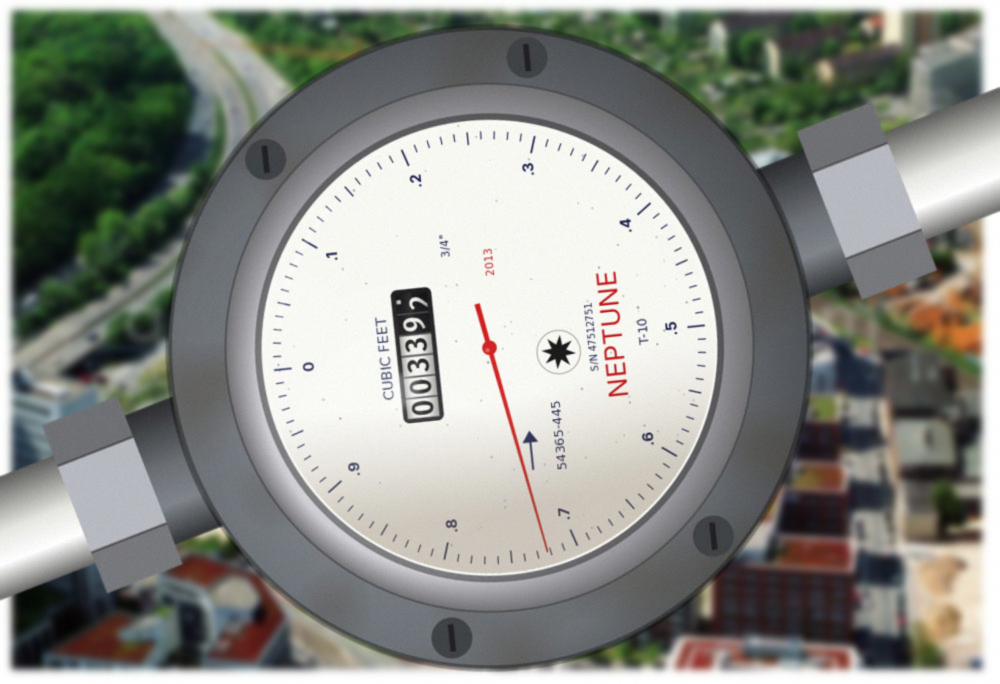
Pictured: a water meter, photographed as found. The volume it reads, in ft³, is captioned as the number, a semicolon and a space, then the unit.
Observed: 3391.72; ft³
